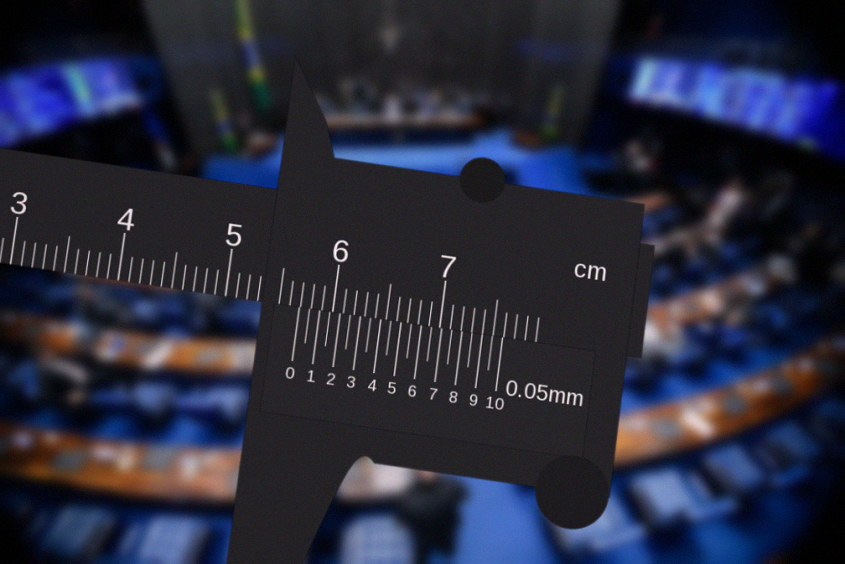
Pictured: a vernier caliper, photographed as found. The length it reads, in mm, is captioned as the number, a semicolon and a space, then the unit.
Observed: 56.9; mm
